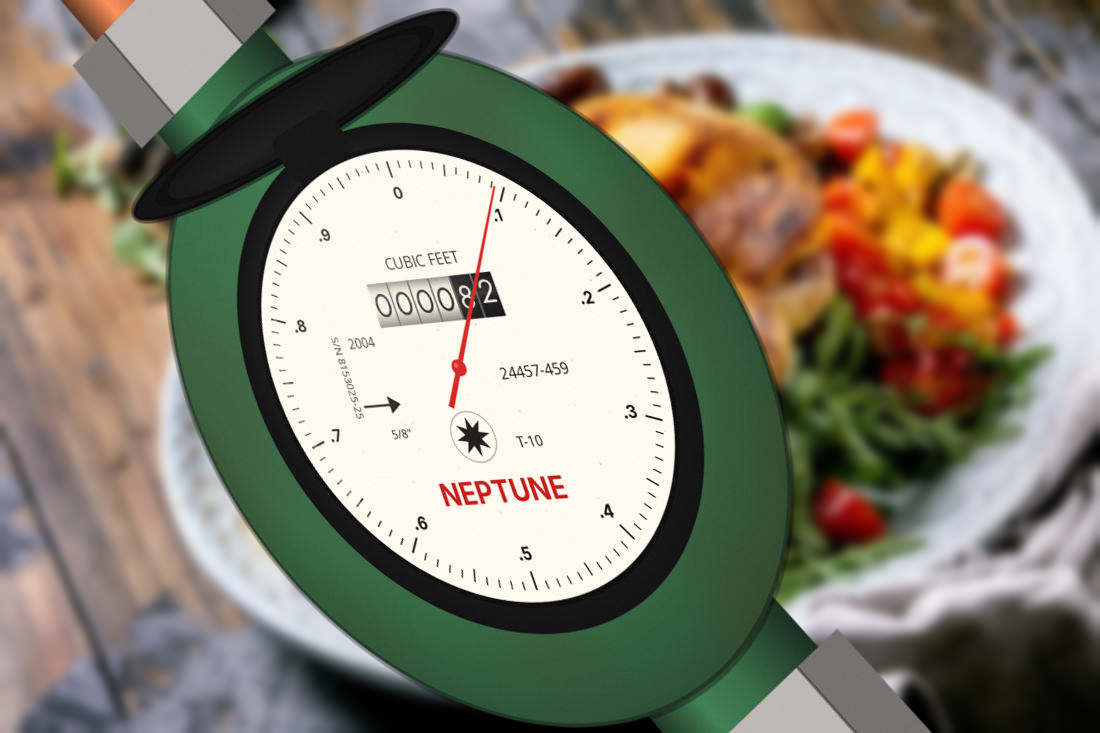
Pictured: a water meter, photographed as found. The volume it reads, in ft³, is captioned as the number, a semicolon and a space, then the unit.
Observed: 82.09; ft³
